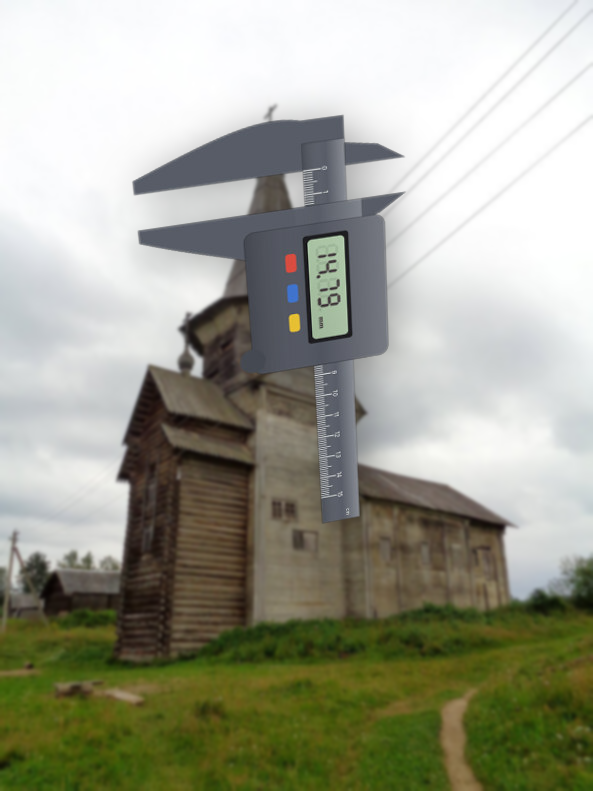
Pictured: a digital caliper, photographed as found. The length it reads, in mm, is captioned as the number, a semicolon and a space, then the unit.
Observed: 14.79; mm
